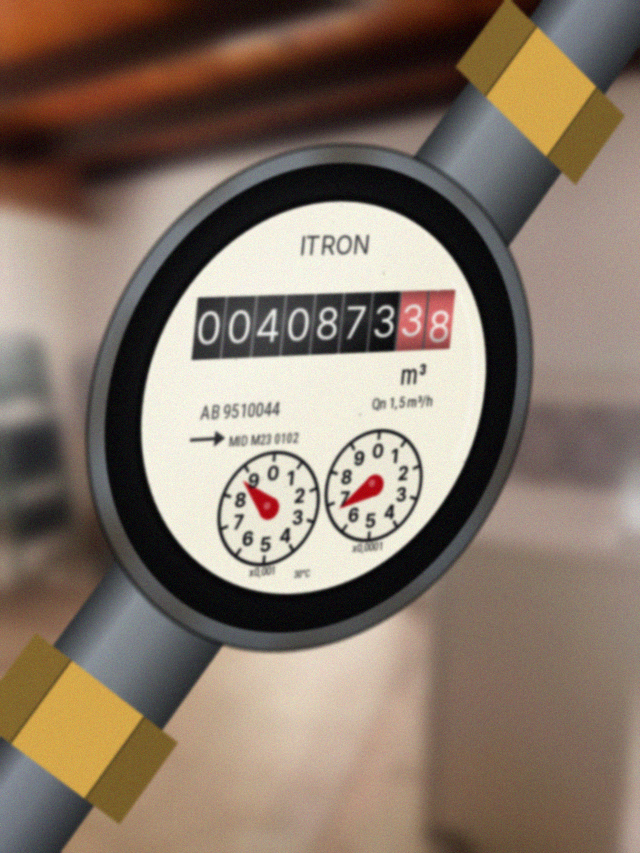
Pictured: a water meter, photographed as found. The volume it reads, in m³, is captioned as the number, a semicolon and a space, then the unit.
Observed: 40873.3786; m³
